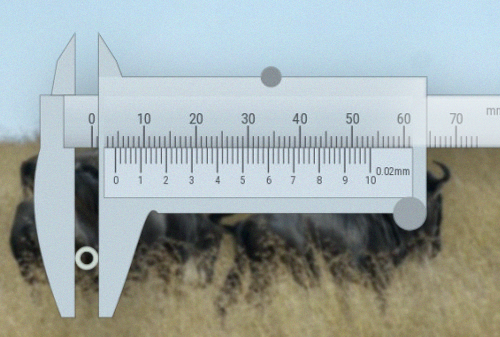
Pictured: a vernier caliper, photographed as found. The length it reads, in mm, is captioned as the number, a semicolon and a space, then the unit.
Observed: 4.5; mm
